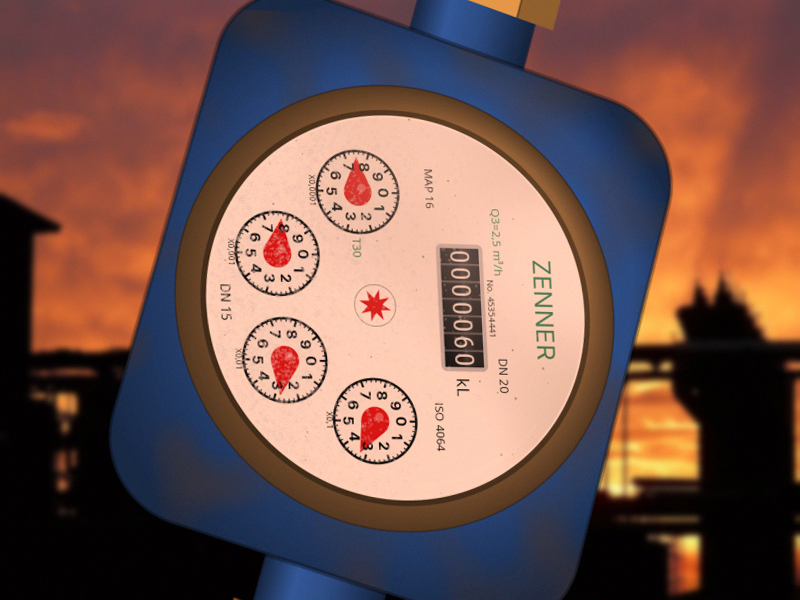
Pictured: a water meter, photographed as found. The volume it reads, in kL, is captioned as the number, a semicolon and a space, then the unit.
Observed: 60.3277; kL
